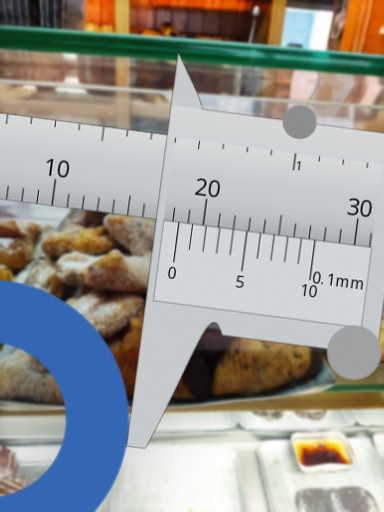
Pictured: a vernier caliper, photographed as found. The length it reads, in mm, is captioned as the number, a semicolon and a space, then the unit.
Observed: 18.4; mm
